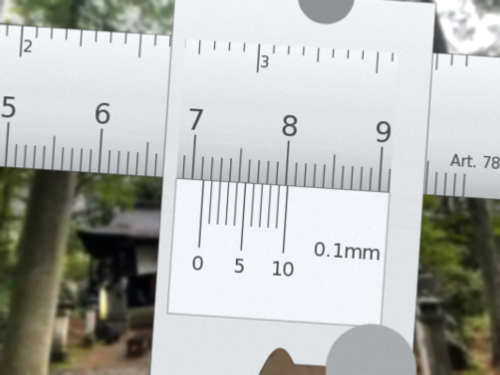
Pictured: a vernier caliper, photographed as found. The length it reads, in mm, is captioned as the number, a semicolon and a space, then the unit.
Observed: 71.2; mm
